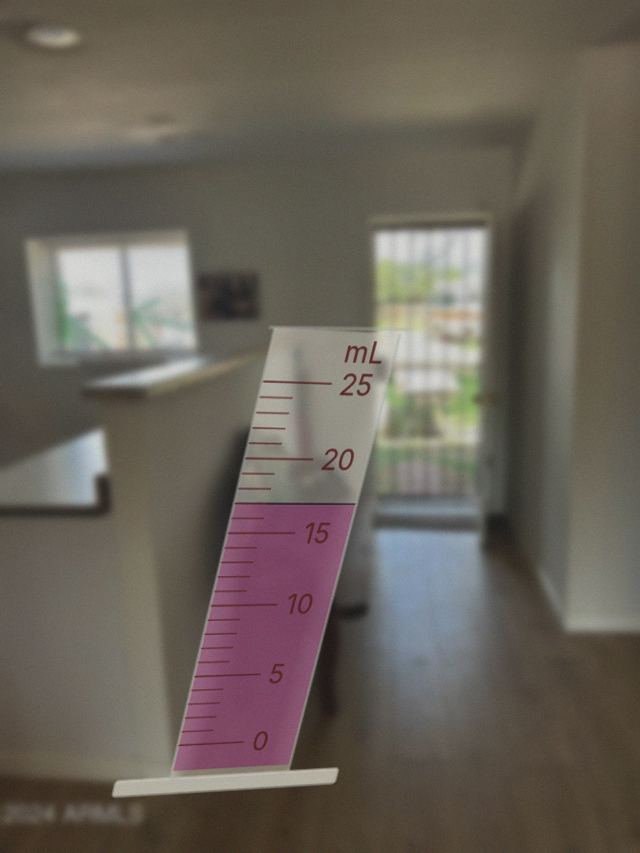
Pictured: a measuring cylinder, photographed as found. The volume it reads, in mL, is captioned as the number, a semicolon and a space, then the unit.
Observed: 17; mL
